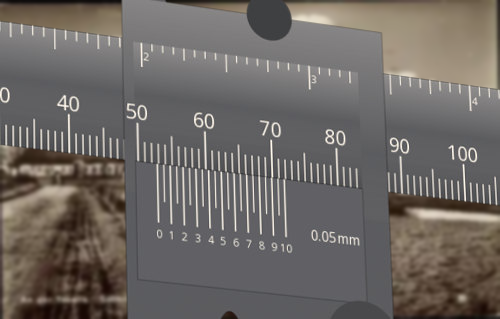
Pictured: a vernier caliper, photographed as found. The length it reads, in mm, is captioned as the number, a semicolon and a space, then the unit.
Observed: 52.8; mm
